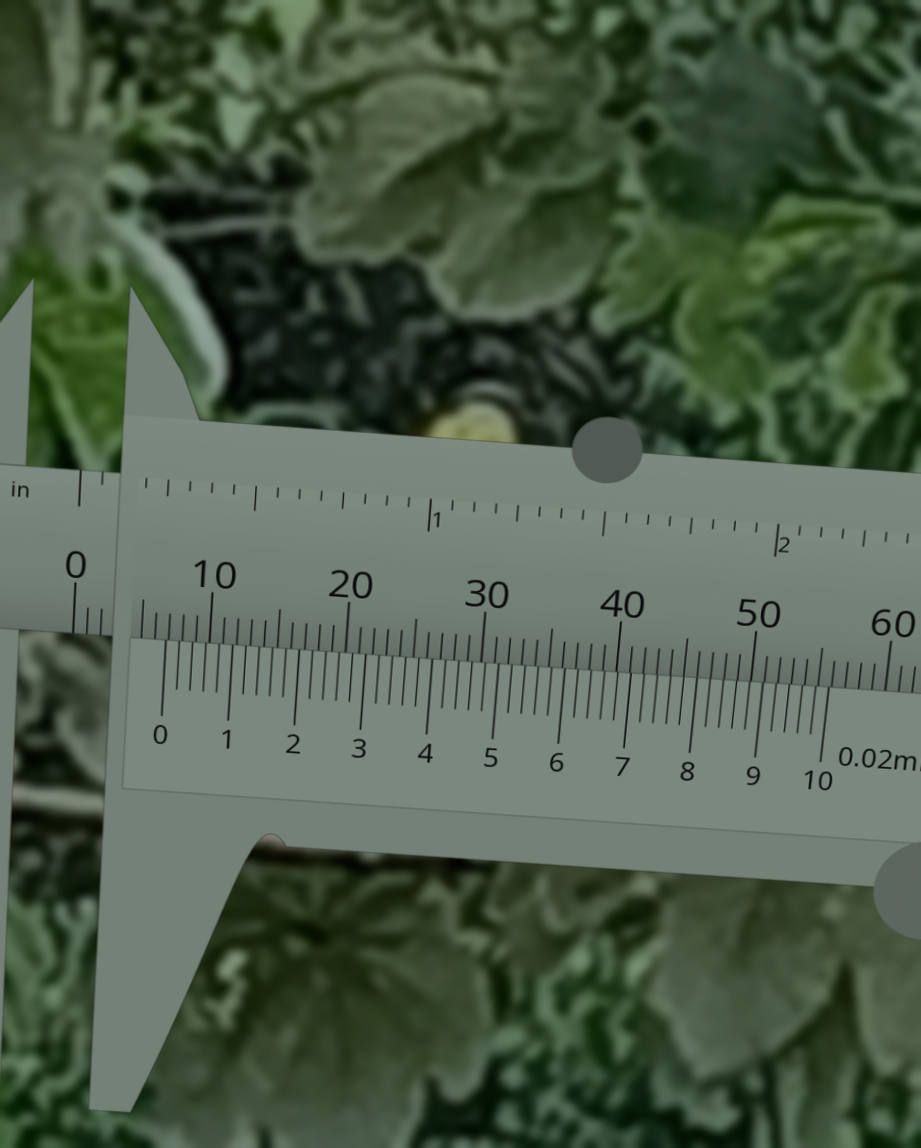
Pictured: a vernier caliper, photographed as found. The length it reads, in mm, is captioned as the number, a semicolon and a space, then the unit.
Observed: 6.8; mm
